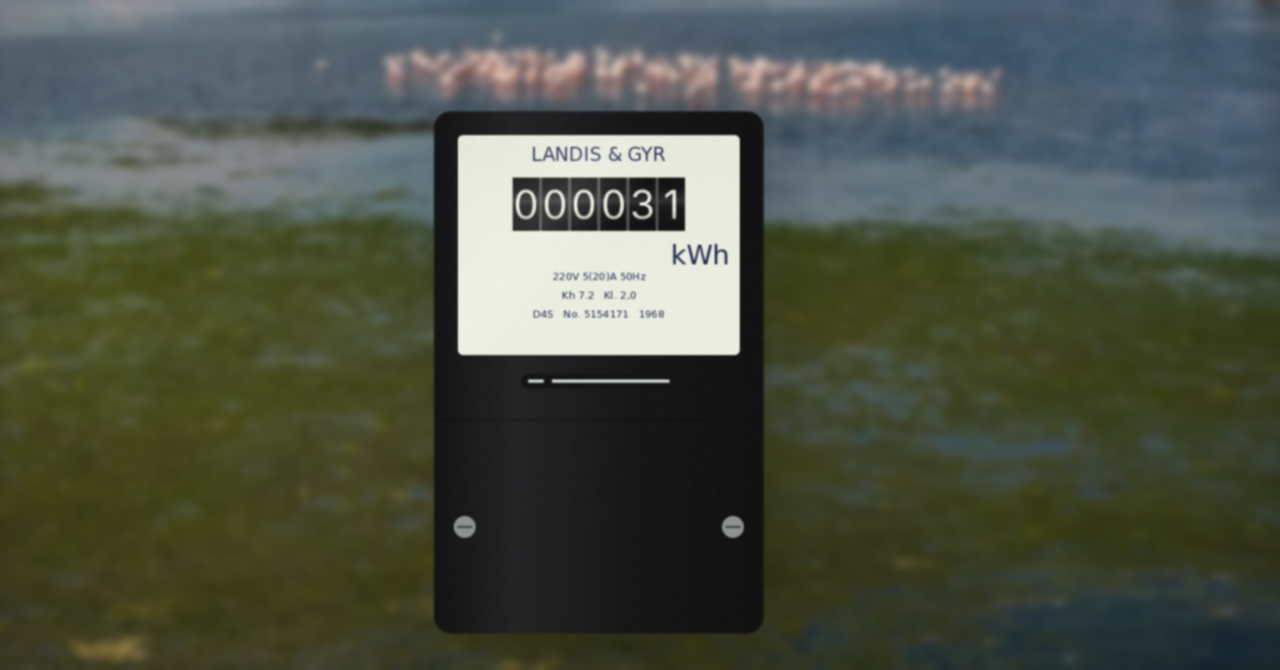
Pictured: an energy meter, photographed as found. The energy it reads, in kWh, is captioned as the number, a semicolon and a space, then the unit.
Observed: 31; kWh
